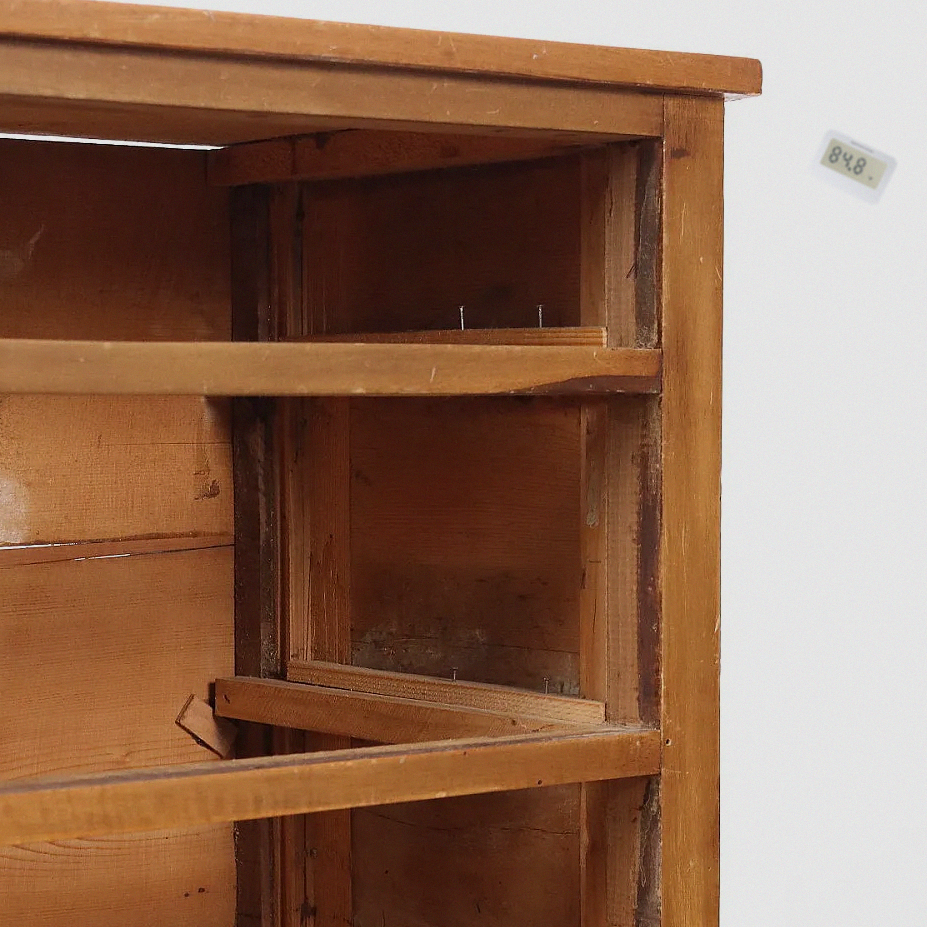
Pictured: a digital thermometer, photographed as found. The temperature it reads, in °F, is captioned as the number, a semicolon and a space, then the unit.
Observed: 84.8; °F
